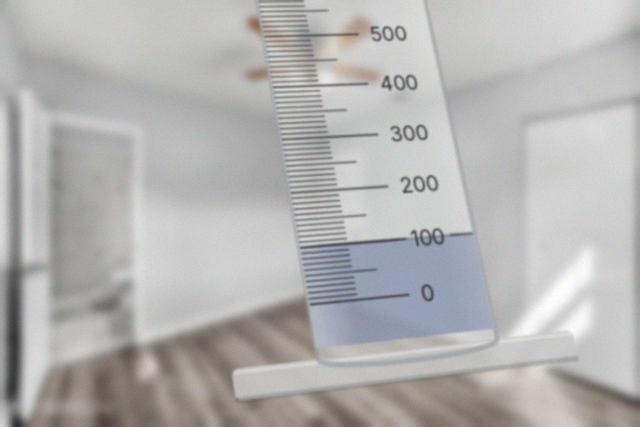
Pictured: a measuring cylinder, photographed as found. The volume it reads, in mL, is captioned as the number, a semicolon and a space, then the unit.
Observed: 100; mL
